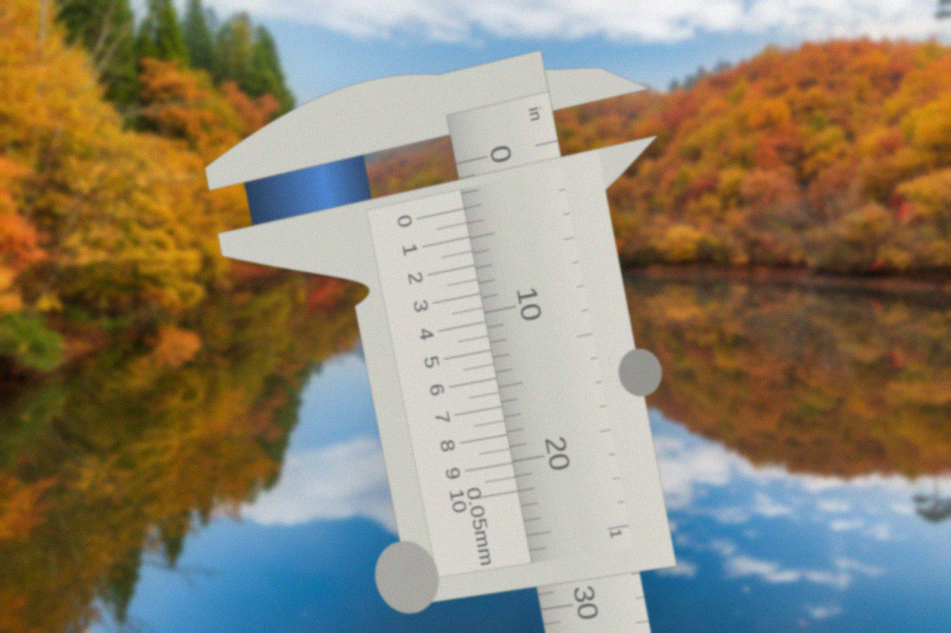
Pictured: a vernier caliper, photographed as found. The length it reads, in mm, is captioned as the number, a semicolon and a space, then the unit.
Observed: 3.0; mm
